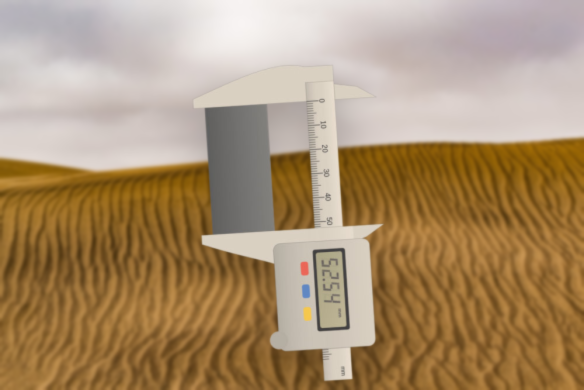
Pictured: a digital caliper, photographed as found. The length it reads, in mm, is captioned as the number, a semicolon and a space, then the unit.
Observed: 52.54; mm
